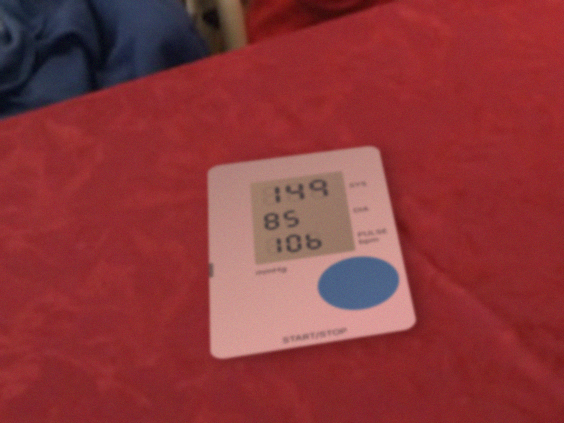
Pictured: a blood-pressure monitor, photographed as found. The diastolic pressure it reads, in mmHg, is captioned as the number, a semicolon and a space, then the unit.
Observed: 85; mmHg
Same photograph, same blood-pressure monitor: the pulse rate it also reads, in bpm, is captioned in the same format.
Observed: 106; bpm
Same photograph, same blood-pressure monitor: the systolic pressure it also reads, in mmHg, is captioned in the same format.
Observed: 149; mmHg
